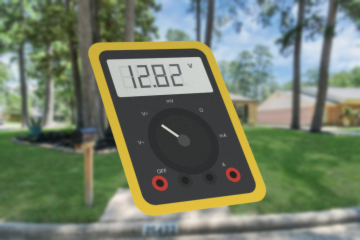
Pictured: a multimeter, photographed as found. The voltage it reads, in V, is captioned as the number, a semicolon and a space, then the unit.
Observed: 12.82; V
